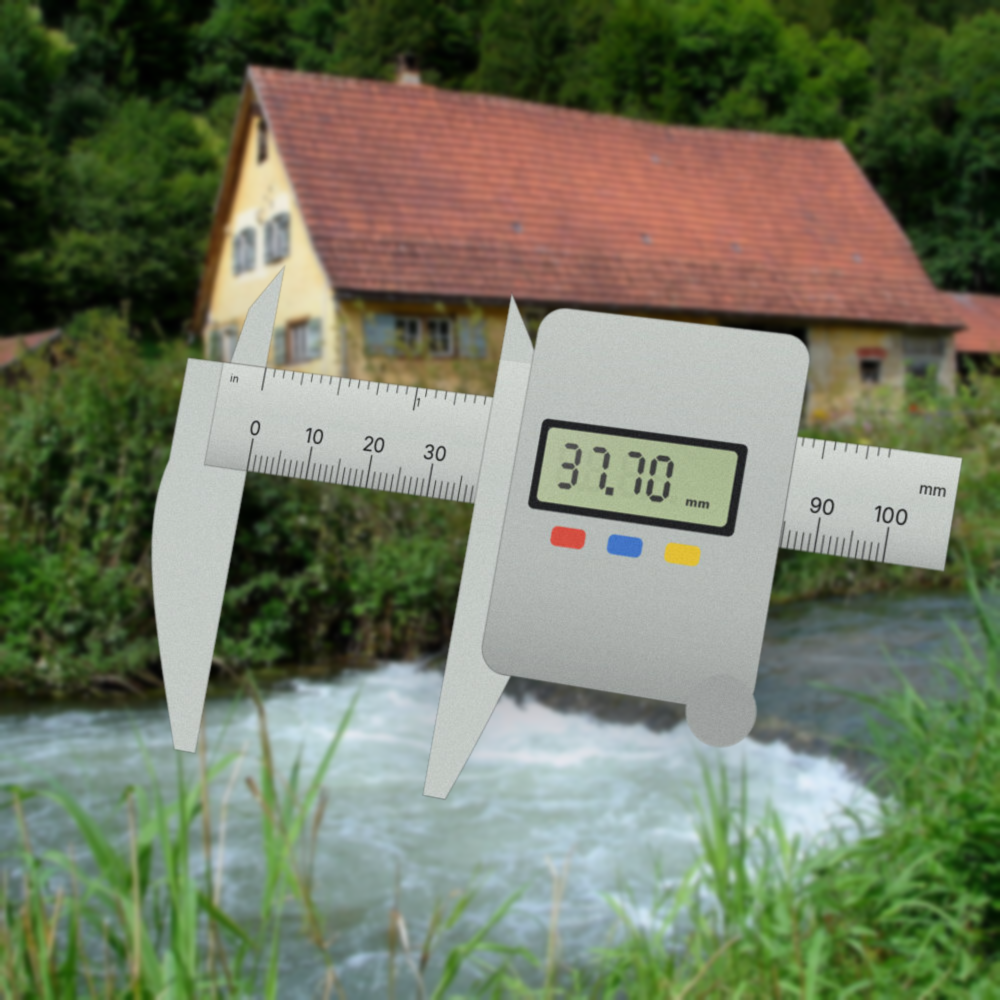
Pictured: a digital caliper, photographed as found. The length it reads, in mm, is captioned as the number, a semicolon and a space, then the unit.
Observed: 37.70; mm
